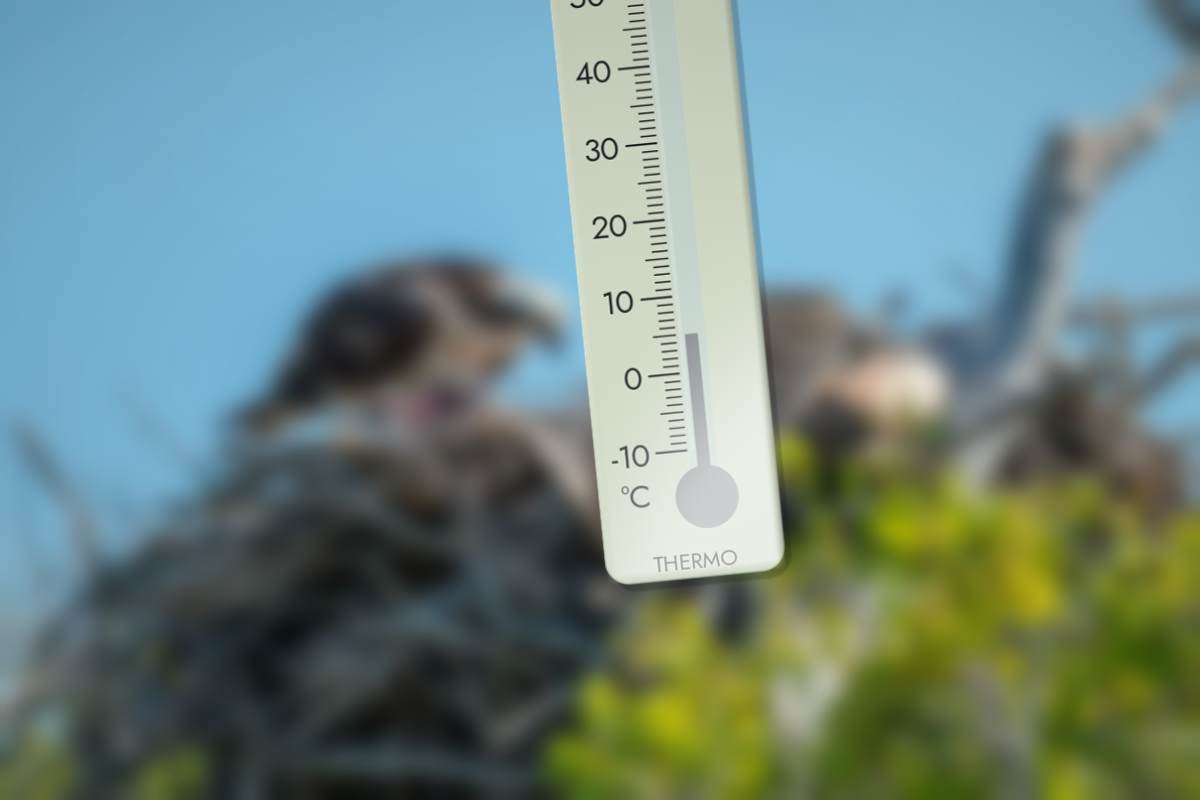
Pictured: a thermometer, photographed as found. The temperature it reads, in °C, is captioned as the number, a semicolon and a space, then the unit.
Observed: 5; °C
